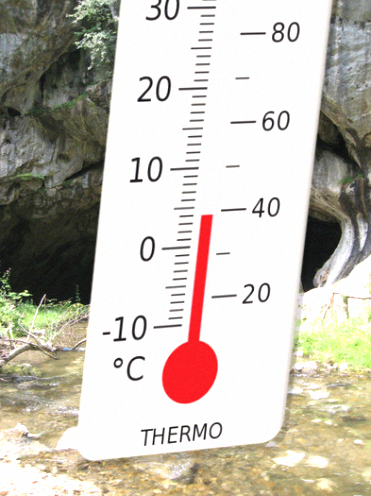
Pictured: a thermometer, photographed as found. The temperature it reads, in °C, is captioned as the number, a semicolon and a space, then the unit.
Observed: 4; °C
